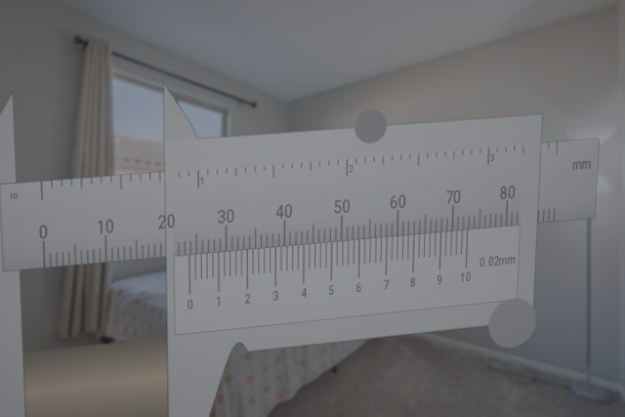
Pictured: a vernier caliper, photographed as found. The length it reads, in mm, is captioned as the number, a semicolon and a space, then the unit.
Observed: 23.8; mm
